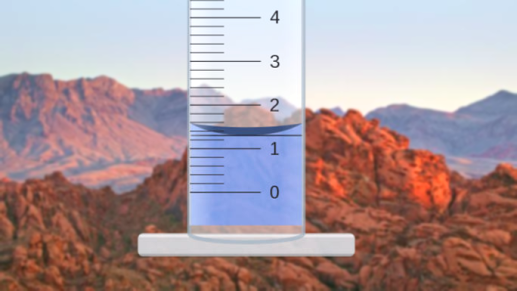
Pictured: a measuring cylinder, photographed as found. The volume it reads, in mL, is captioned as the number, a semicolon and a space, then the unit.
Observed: 1.3; mL
